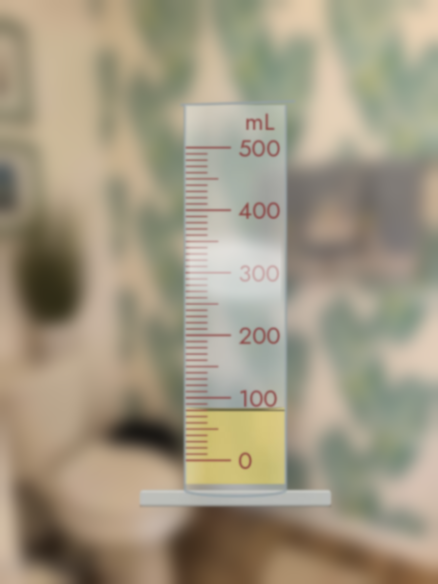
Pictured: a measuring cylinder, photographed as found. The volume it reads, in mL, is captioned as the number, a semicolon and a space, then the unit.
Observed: 80; mL
